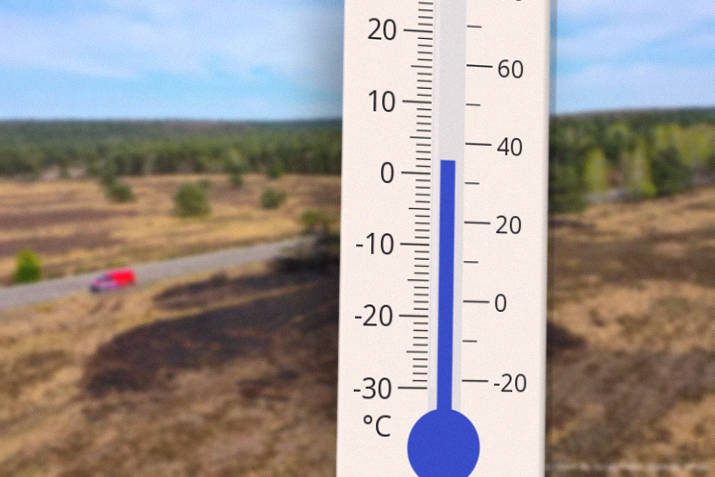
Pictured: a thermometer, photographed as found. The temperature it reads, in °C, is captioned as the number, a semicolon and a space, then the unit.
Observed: 2; °C
